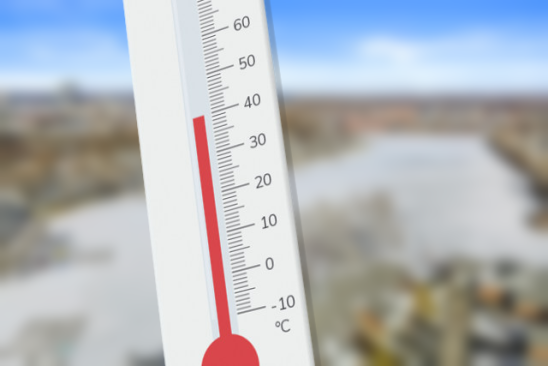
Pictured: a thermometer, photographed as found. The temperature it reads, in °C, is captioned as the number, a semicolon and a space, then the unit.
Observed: 40; °C
